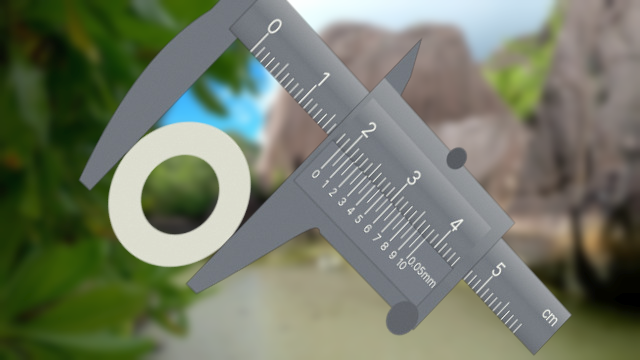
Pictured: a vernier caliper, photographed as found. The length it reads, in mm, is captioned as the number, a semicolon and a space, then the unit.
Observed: 19.0; mm
